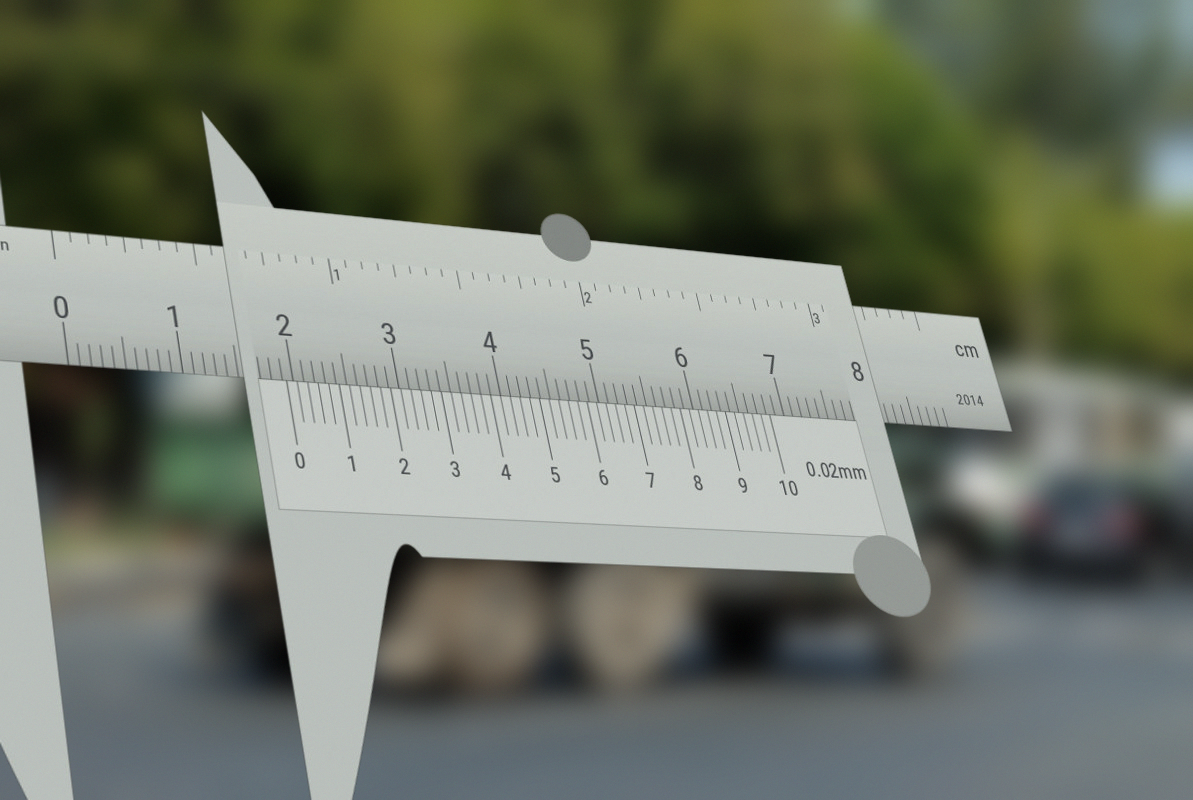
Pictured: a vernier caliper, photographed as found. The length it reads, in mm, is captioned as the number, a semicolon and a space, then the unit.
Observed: 19.4; mm
